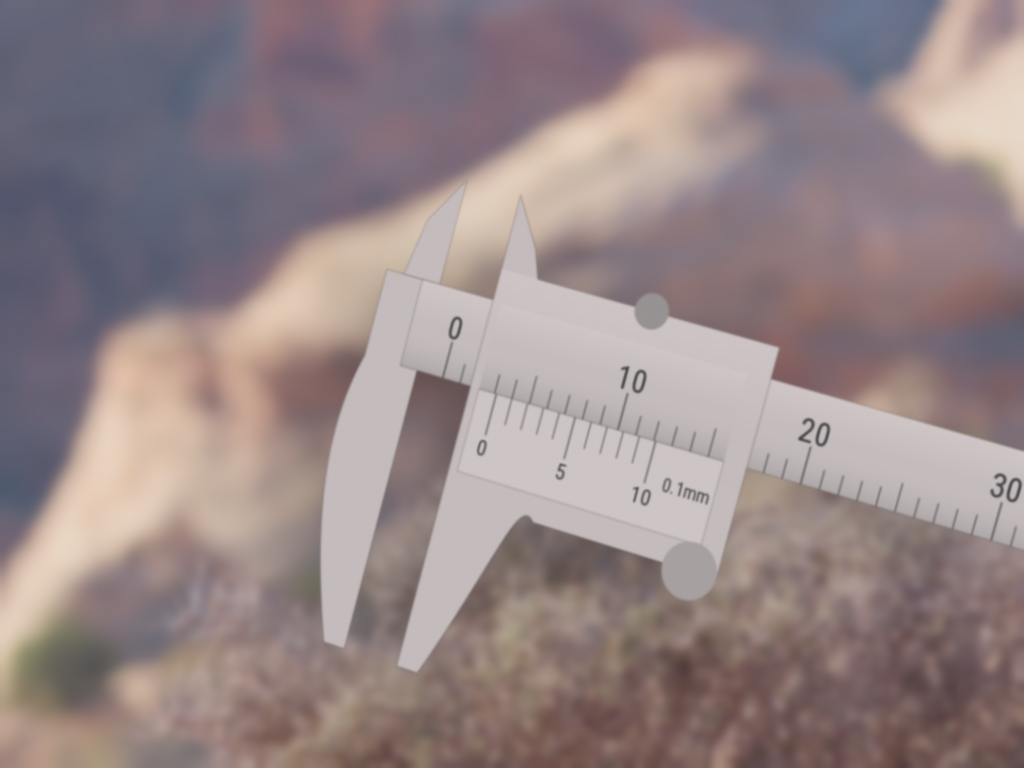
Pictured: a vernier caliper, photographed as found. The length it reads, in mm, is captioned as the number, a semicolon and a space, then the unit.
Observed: 3.1; mm
